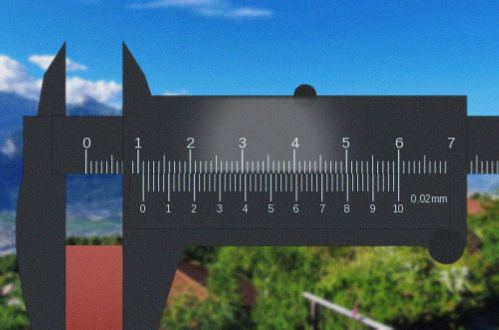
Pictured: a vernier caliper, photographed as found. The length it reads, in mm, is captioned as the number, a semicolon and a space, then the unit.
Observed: 11.0; mm
